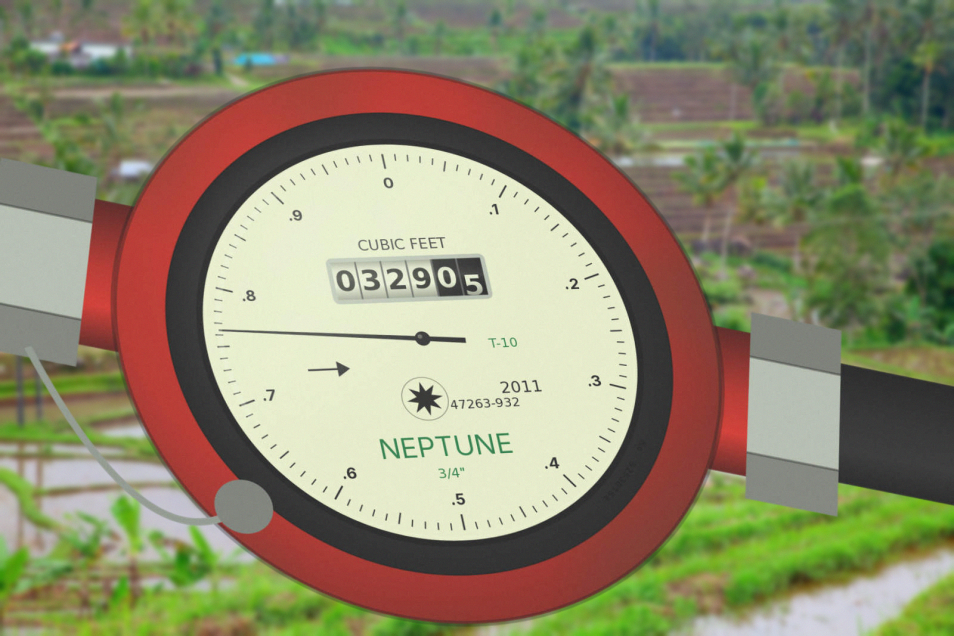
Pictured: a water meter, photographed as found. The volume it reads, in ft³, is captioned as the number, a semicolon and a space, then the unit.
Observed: 32904.76; ft³
